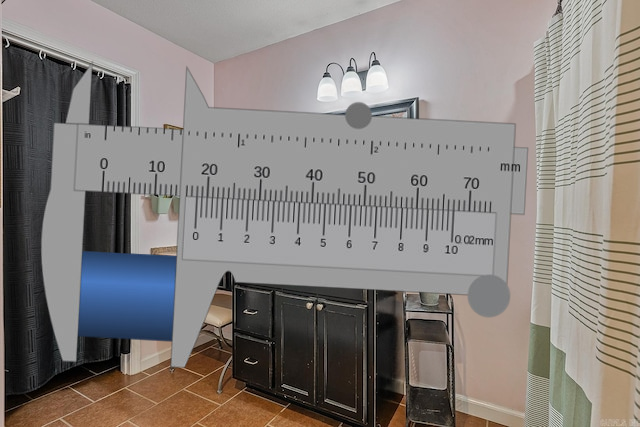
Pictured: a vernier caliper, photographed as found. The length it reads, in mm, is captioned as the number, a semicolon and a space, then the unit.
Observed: 18.0; mm
